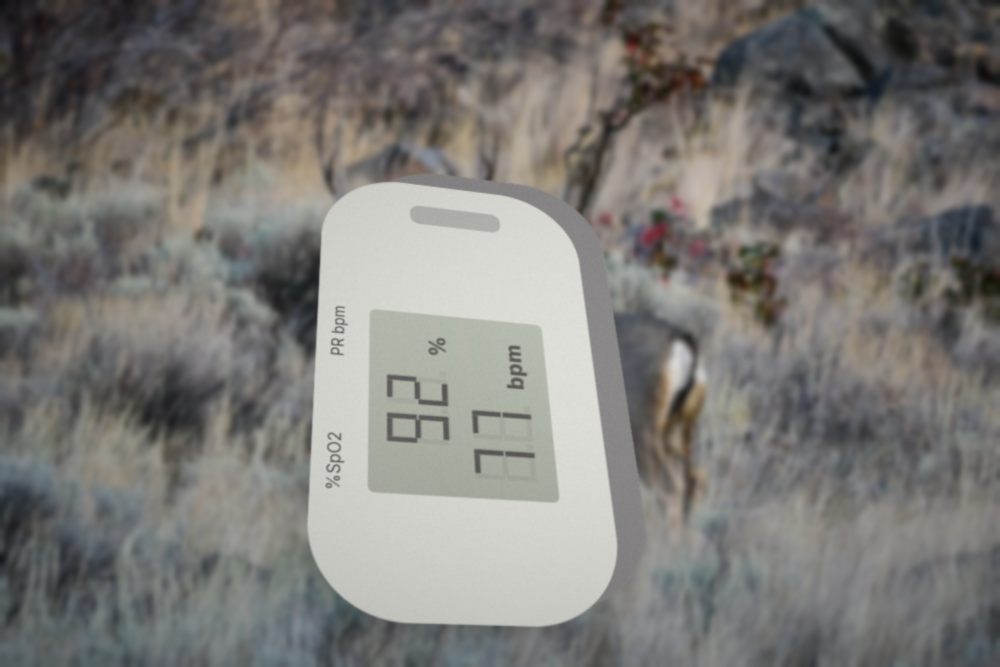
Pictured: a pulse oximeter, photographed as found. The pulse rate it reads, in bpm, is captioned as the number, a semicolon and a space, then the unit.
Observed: 77; bpm
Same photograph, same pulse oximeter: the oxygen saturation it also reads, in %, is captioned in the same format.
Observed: 92; %
